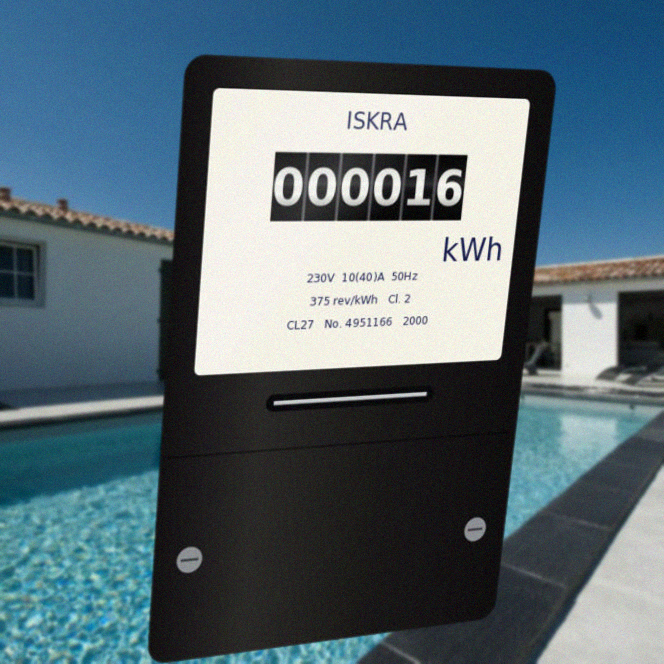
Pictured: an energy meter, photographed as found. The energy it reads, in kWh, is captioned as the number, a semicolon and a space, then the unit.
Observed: 16; kWh
